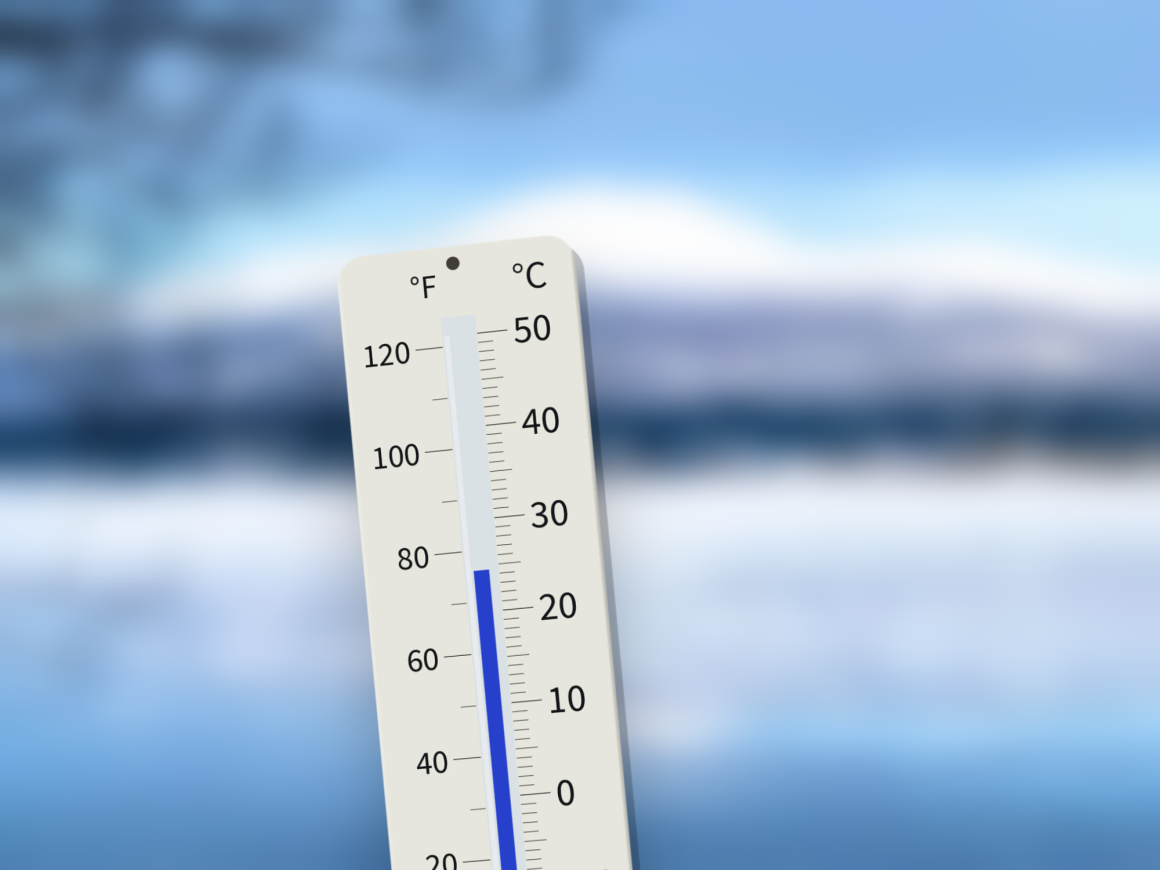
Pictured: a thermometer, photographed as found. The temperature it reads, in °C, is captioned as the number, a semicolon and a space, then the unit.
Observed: 24.5; °C
